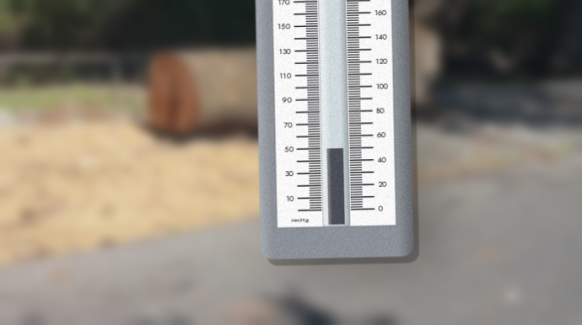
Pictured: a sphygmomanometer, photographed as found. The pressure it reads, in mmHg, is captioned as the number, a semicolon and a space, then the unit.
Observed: 50; mmHg
